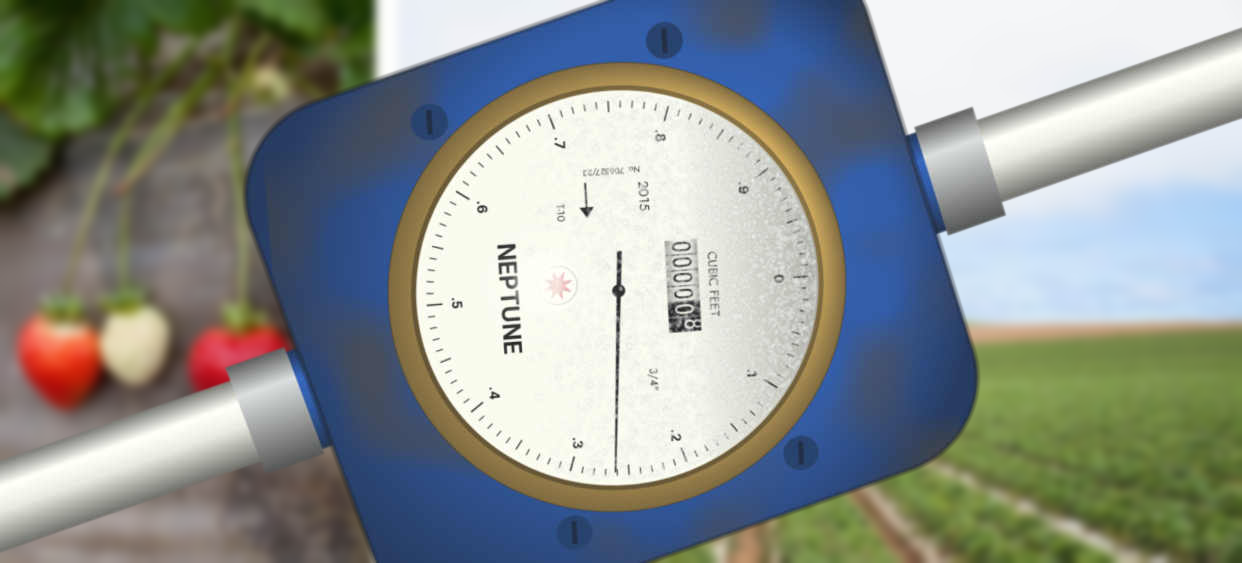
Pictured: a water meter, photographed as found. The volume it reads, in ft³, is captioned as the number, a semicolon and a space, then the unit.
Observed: 8.26; ft³
